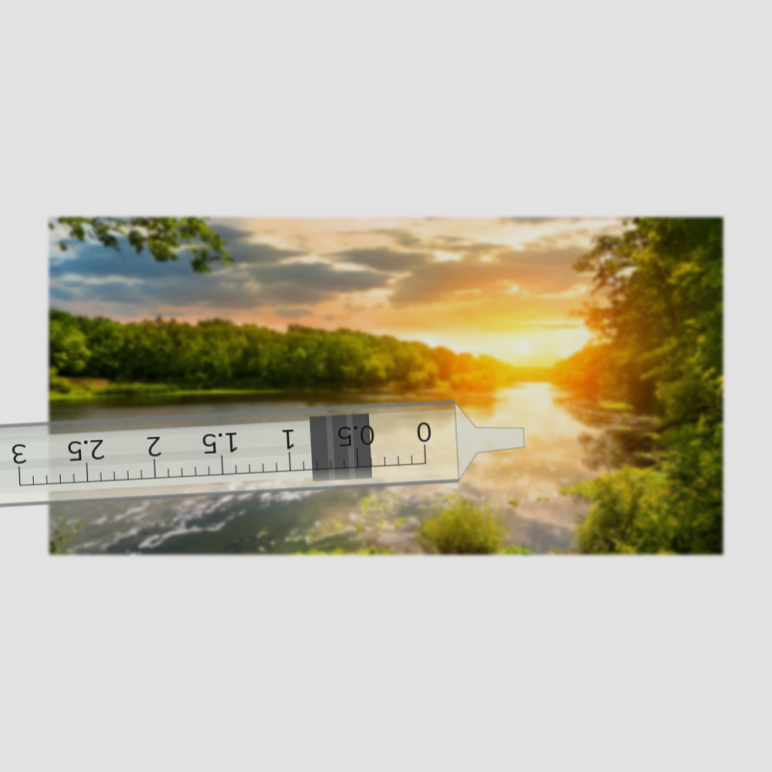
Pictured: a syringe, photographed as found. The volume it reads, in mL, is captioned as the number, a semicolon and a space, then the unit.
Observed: 0.4; mL
